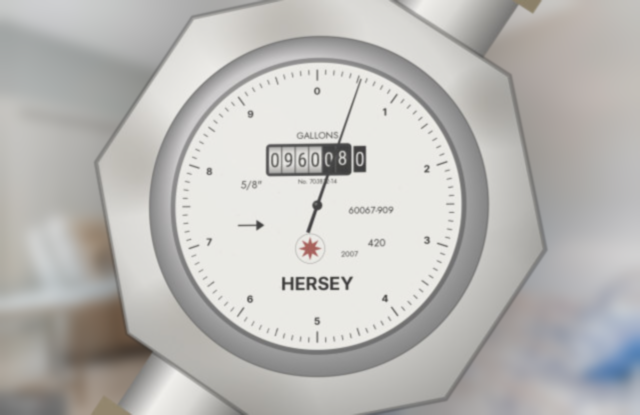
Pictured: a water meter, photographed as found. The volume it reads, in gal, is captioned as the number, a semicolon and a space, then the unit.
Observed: 960080.5; gal
